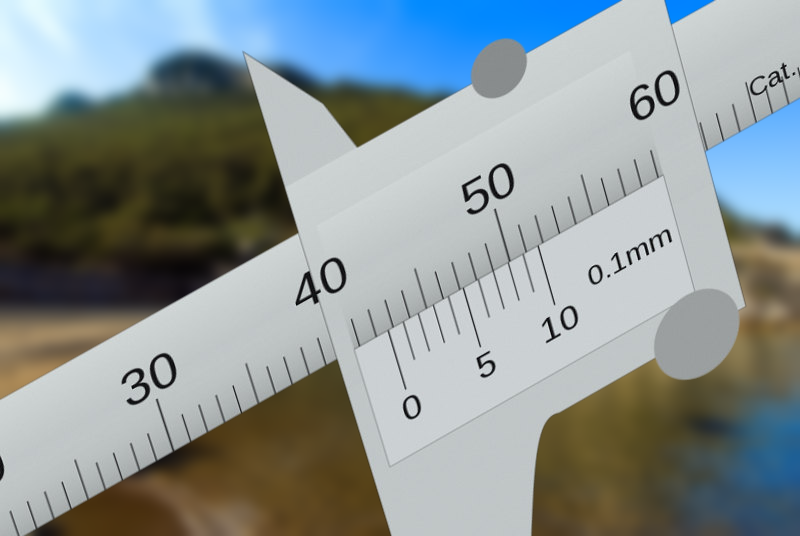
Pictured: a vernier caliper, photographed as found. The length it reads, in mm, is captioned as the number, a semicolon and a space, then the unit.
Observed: 42.7; mm
